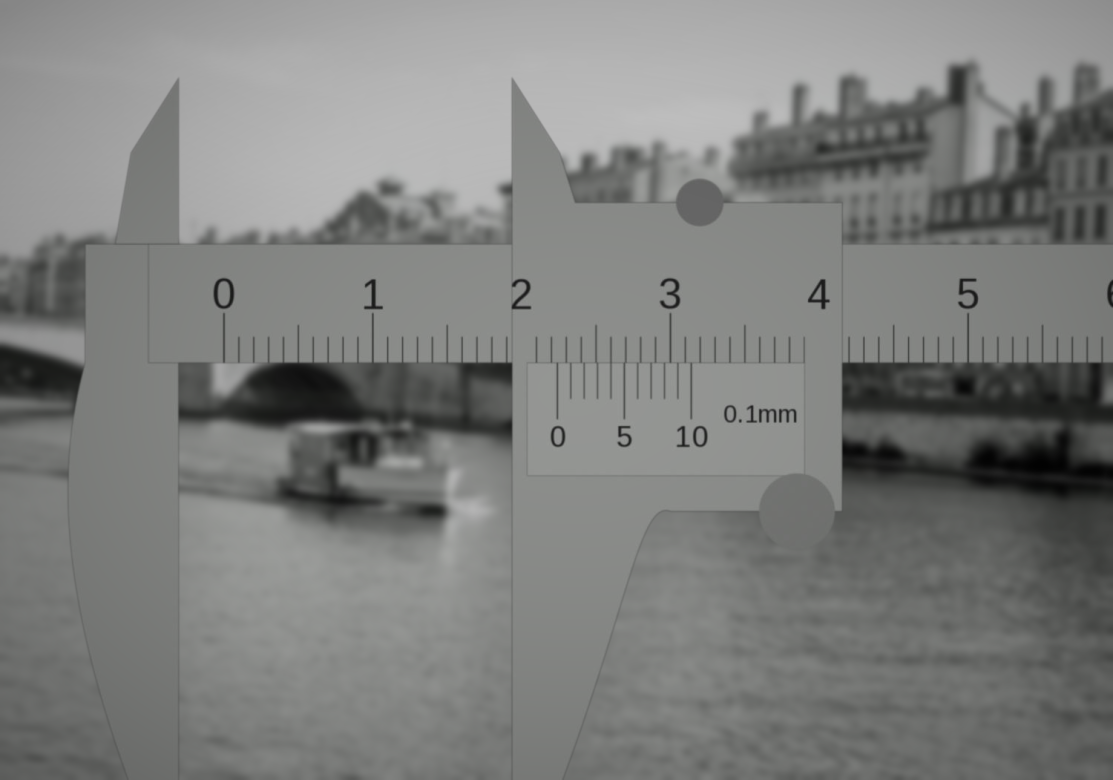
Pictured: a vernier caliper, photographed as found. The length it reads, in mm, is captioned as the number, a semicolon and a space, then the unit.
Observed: 22.4; mm
